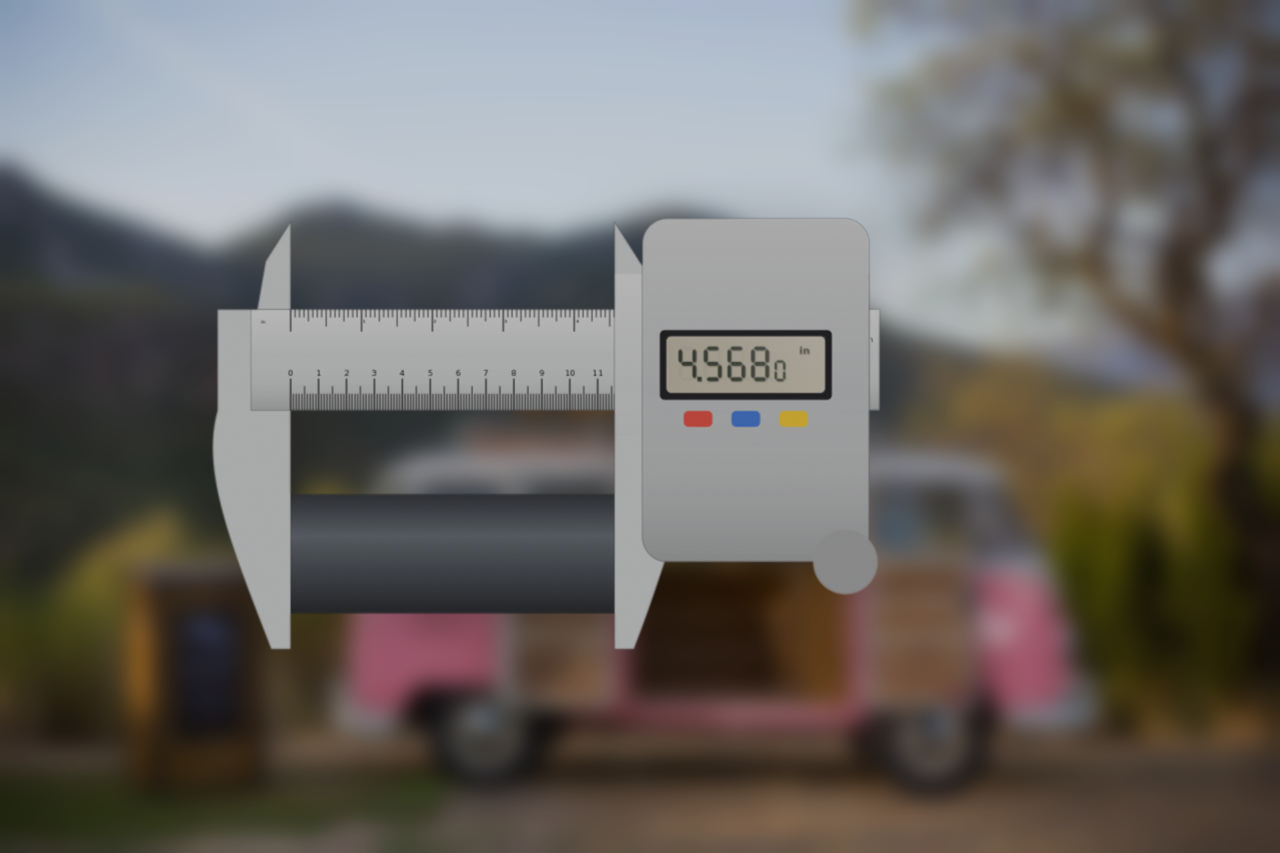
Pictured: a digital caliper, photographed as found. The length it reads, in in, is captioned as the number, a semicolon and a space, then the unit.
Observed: 4.5680; in
